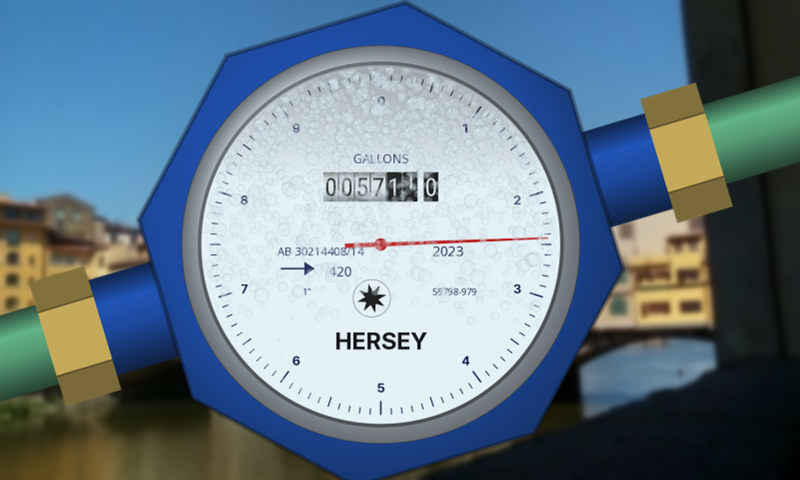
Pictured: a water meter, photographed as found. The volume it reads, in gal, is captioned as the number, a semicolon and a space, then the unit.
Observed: 57112.4; gal
